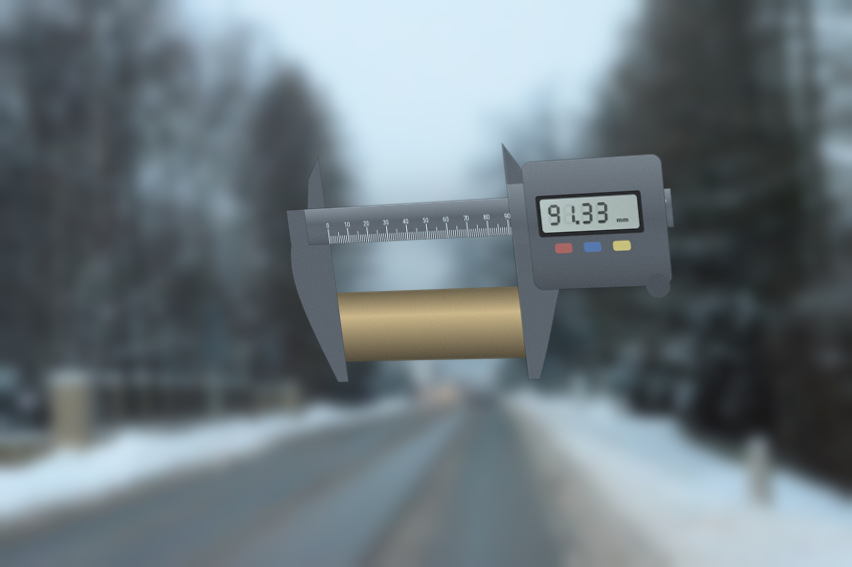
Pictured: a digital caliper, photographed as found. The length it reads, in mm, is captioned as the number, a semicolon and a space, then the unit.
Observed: 91.33; mm
